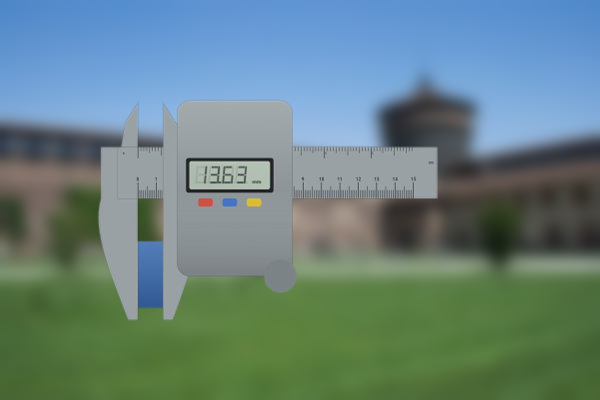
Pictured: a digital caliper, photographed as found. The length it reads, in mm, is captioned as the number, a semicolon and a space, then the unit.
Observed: 13.63; mm
